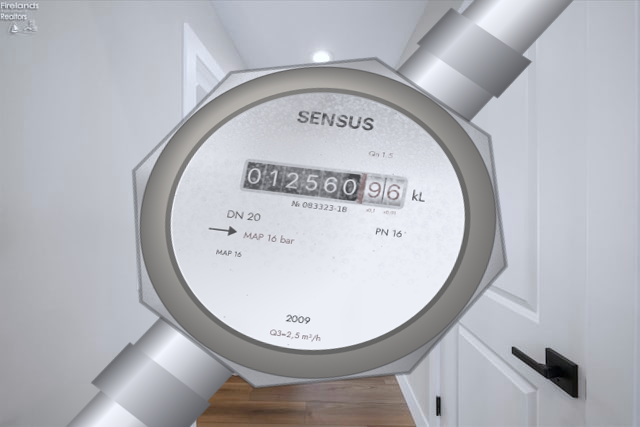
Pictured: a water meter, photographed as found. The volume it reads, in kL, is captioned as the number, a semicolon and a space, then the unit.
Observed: 12560.96; kL
